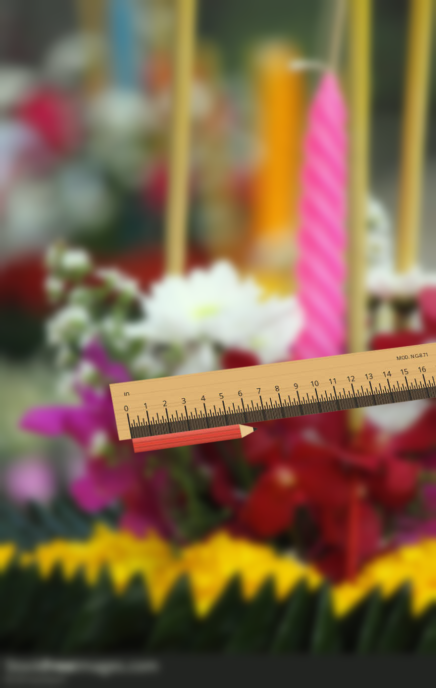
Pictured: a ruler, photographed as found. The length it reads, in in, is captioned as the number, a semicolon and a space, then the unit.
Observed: 6.5; in
